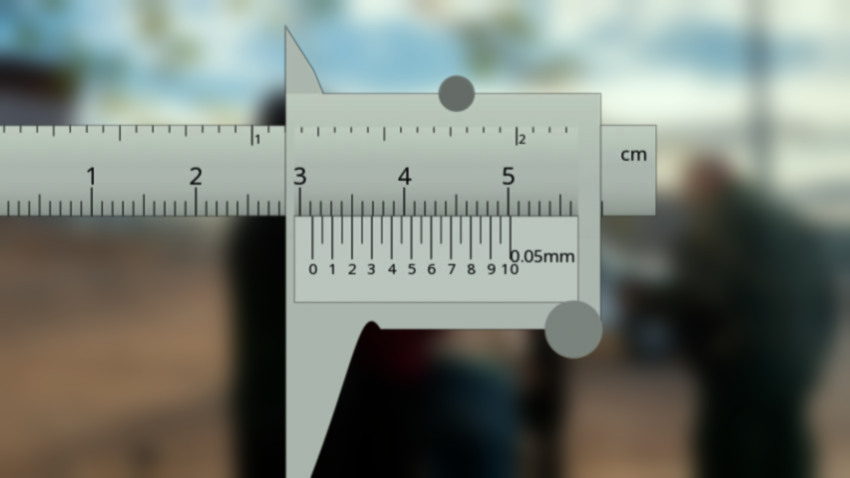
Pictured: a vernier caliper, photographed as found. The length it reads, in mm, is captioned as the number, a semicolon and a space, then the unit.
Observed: 31.2; mm
